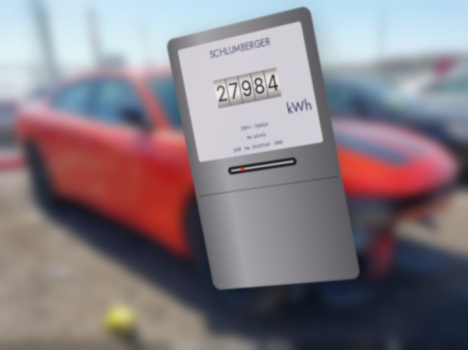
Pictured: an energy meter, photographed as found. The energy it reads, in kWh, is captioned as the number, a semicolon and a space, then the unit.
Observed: 27984; kWh
